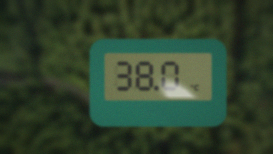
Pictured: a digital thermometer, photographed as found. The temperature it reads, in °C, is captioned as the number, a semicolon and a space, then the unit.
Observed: 38.0; °C
